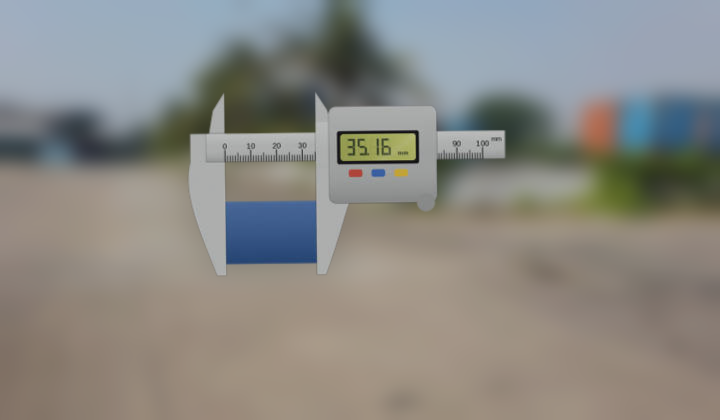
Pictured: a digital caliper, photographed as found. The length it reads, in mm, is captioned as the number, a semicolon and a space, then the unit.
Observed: 35.16; mm
